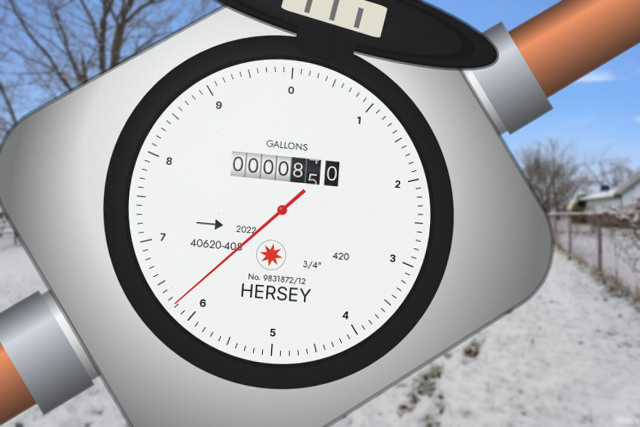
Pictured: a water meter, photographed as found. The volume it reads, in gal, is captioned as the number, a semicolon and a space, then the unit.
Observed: 846.2; gal
